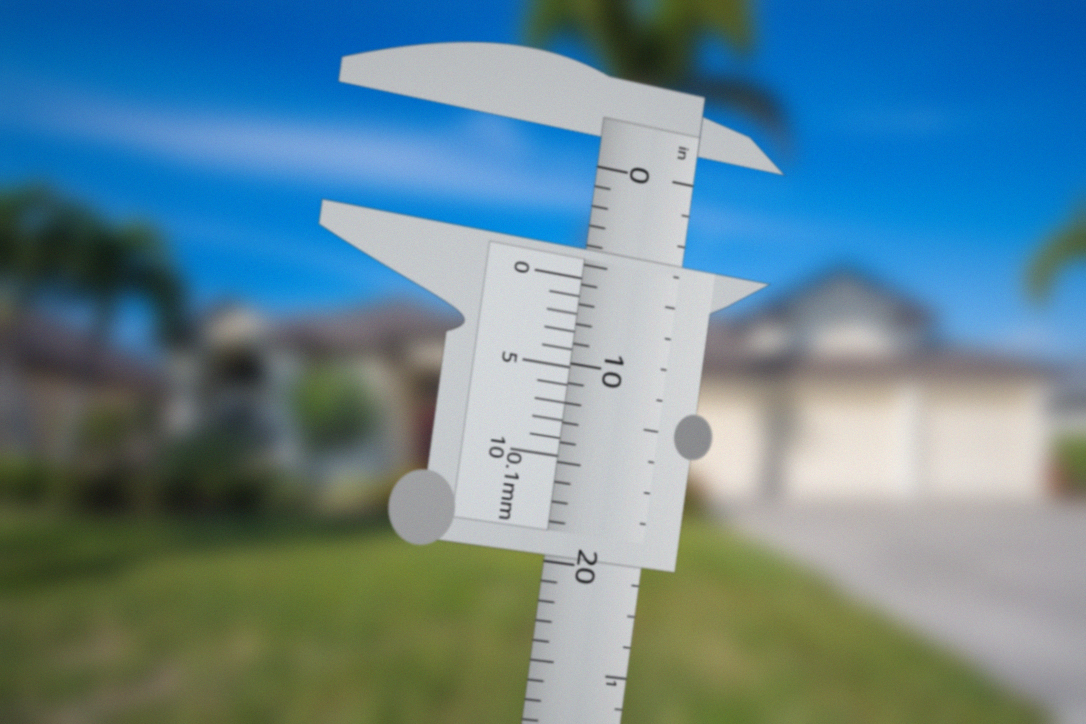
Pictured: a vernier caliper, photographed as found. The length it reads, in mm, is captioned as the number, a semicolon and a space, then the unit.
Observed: 5.7; mm
